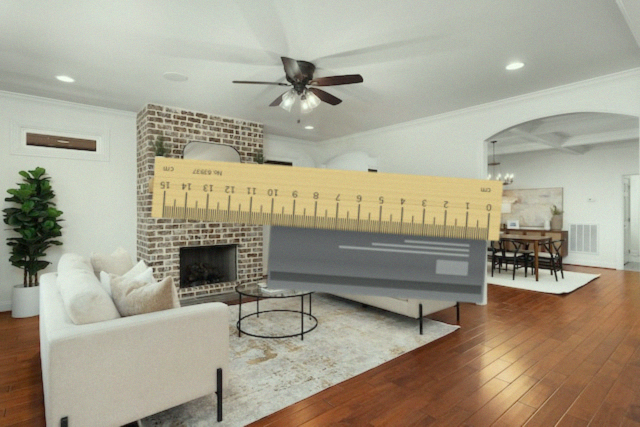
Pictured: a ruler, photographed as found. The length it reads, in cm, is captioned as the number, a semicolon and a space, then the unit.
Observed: 10; cm
